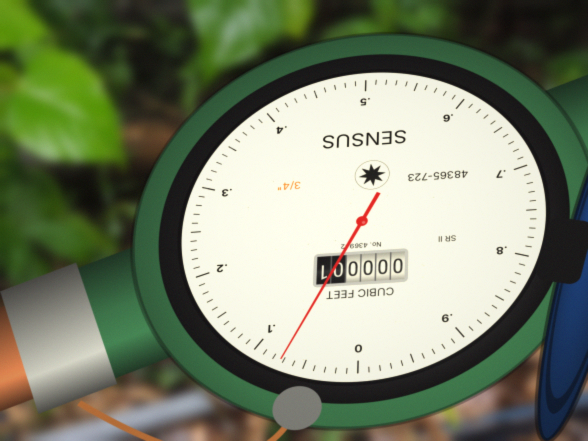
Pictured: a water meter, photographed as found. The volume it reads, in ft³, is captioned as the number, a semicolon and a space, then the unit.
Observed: 1.07; ft³
